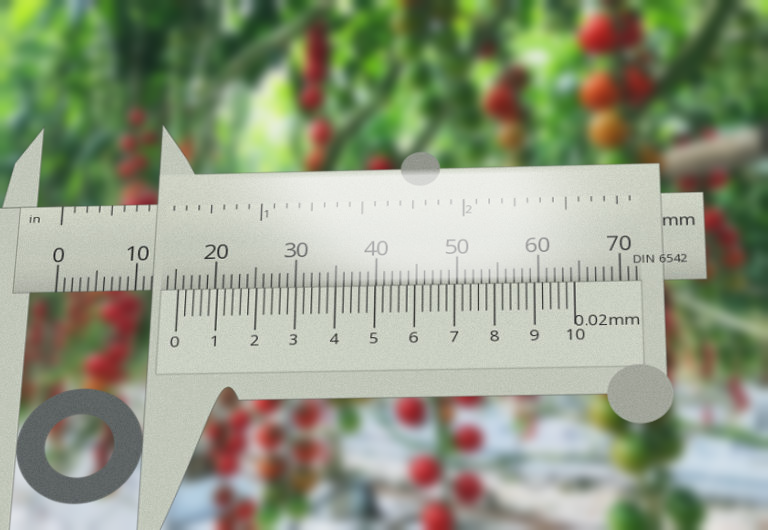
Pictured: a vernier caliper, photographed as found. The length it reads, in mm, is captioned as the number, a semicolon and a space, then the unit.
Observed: 15.4; mm
